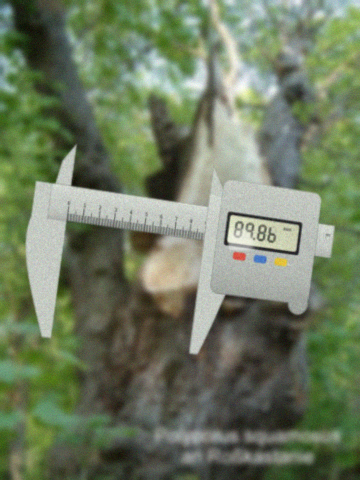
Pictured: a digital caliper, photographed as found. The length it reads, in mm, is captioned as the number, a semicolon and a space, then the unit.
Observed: 89.86; mm
